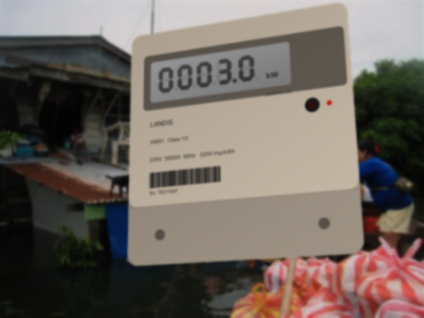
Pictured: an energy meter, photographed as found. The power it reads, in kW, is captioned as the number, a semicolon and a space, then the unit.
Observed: 3.0; kW
